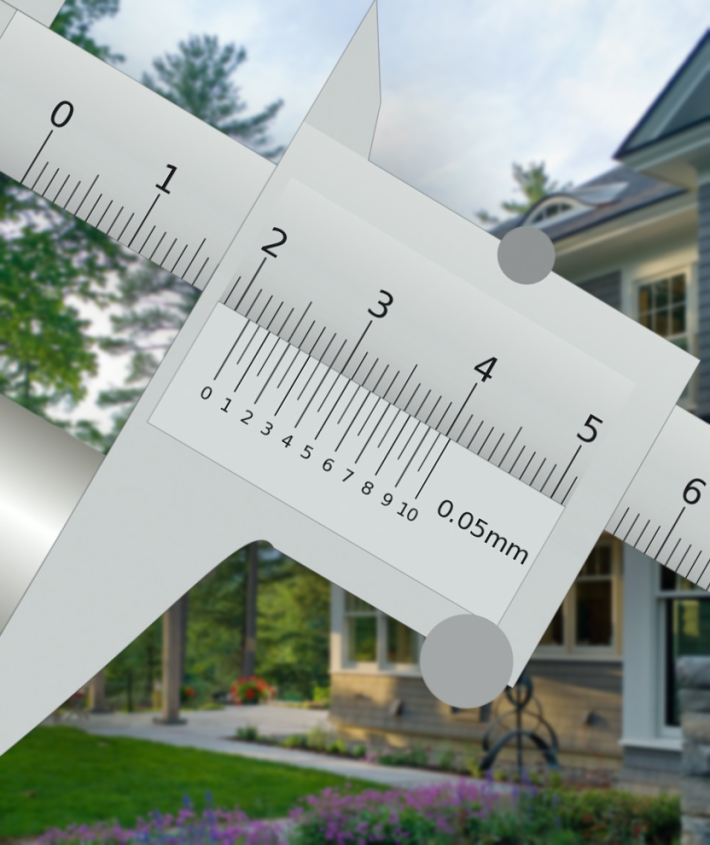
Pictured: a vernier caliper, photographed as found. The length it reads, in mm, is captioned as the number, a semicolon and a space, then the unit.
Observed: 21.4; mm
